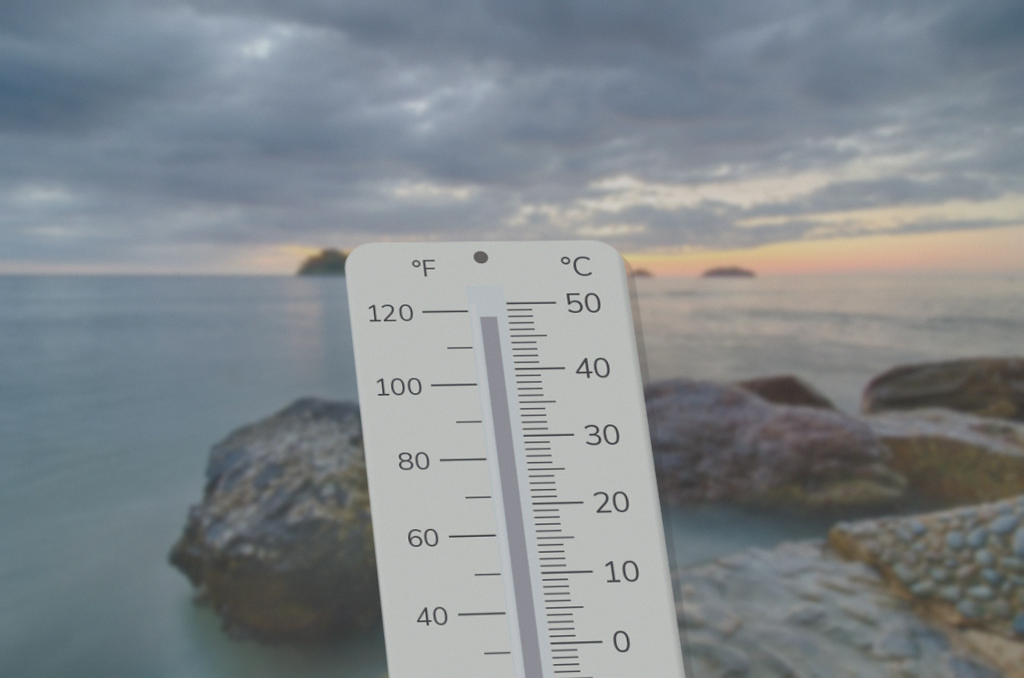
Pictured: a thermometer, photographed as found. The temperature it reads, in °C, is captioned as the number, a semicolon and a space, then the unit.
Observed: 48; °C
